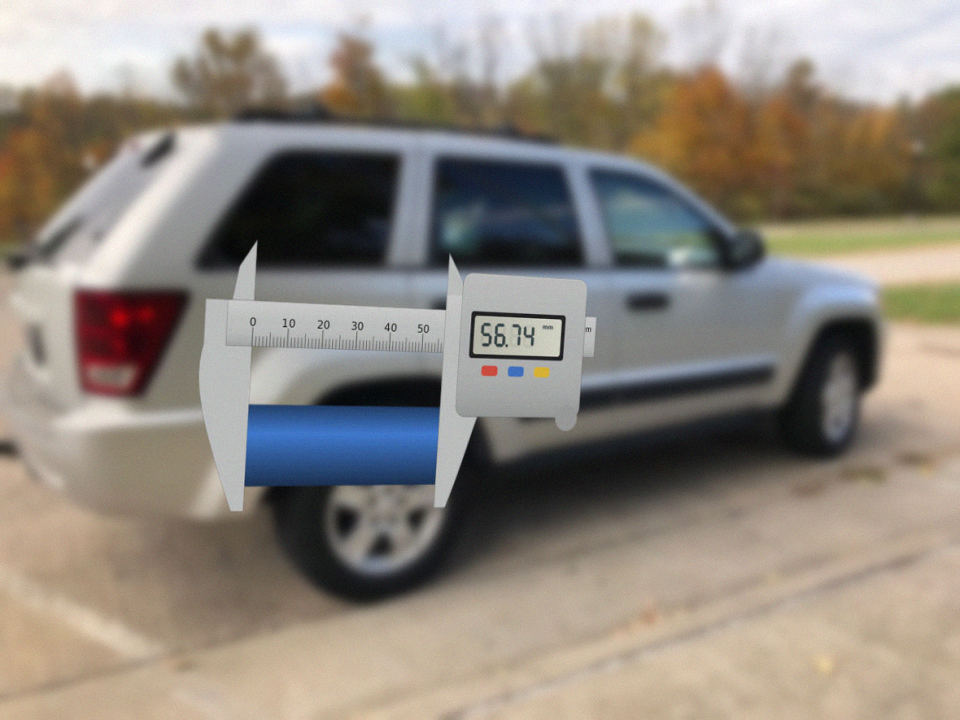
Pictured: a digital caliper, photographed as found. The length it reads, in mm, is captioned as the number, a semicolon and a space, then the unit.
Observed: 56.74; mm
